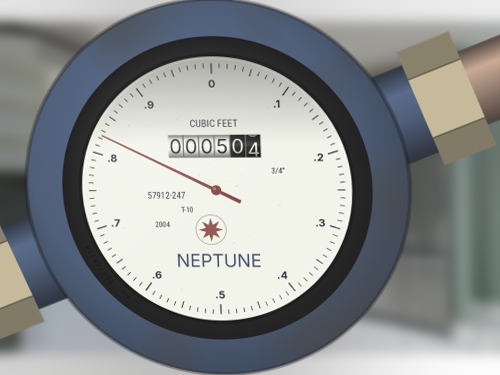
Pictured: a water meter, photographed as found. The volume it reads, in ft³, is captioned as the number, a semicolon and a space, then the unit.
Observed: 503.82; ft³
